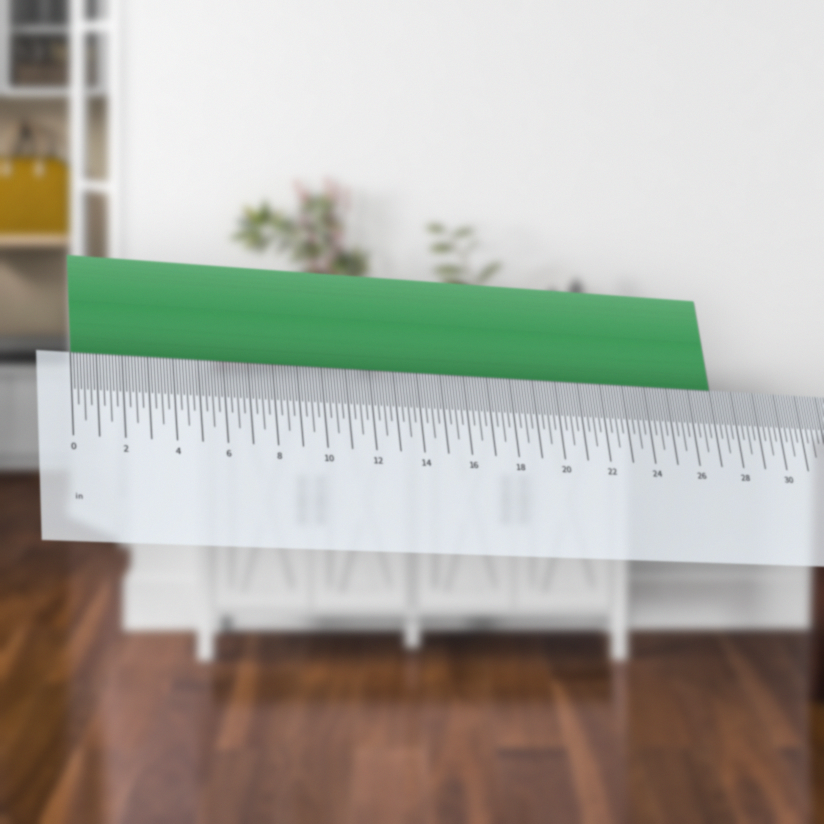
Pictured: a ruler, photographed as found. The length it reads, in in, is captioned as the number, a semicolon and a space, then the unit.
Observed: 27; in
